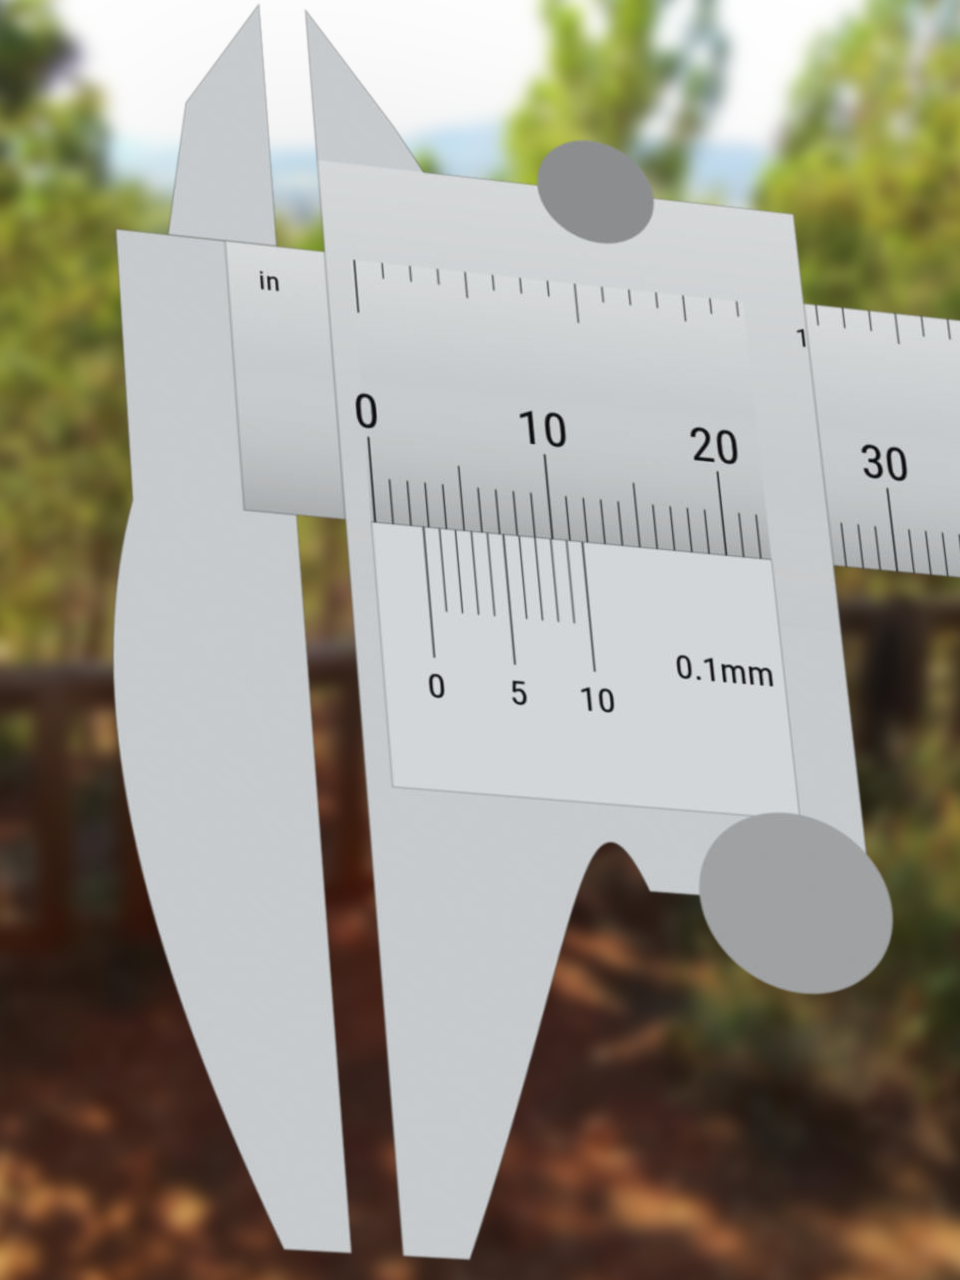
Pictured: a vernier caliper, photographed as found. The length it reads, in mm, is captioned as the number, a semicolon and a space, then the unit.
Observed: 2.7; mm
